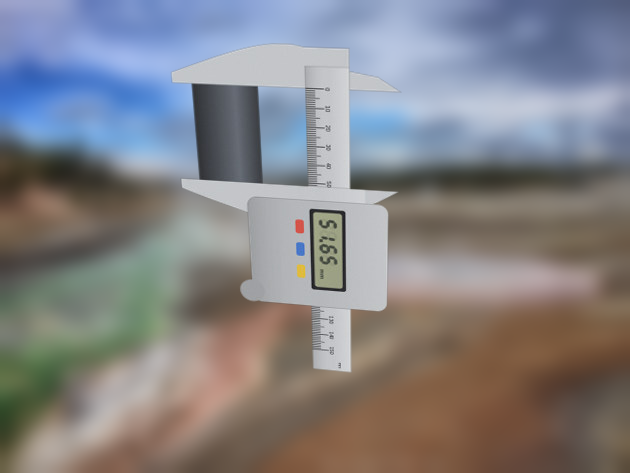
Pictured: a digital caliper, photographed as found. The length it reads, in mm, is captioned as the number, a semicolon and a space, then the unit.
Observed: 51.65; mm
